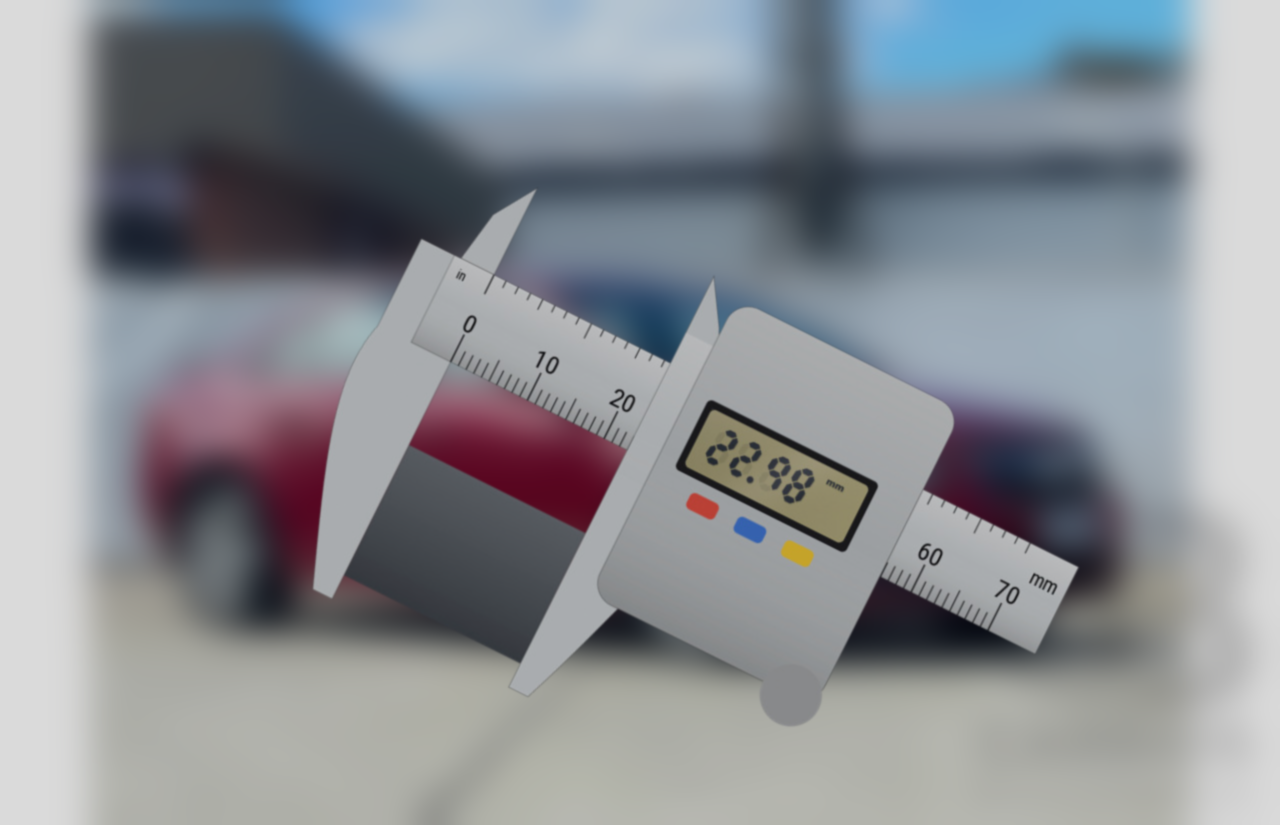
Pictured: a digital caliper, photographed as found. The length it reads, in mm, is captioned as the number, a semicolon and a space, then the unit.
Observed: 22.98; mm
